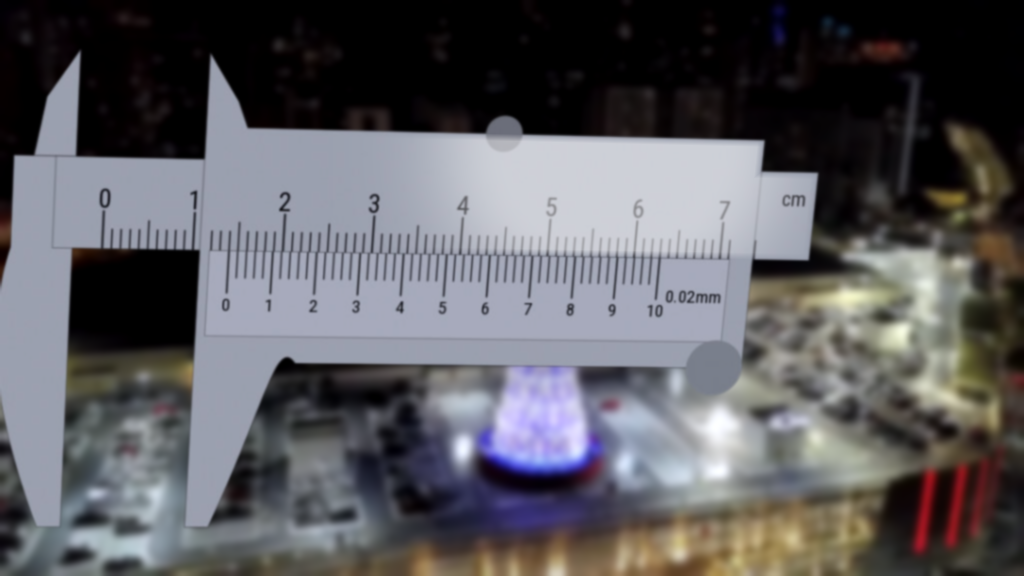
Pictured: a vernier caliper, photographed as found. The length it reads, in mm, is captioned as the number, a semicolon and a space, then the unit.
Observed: 14.0; mm
